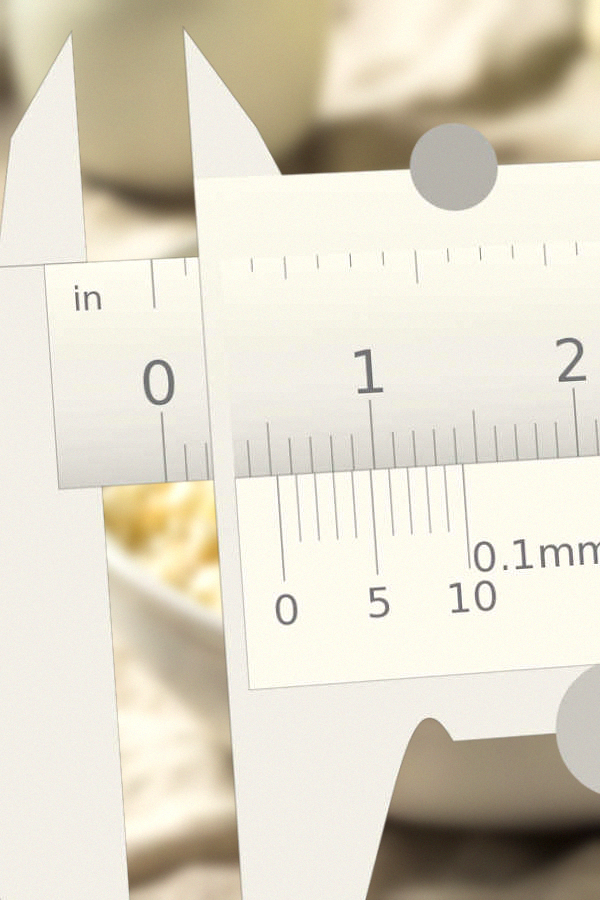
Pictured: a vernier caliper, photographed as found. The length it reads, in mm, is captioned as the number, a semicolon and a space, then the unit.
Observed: 5.3; mm
